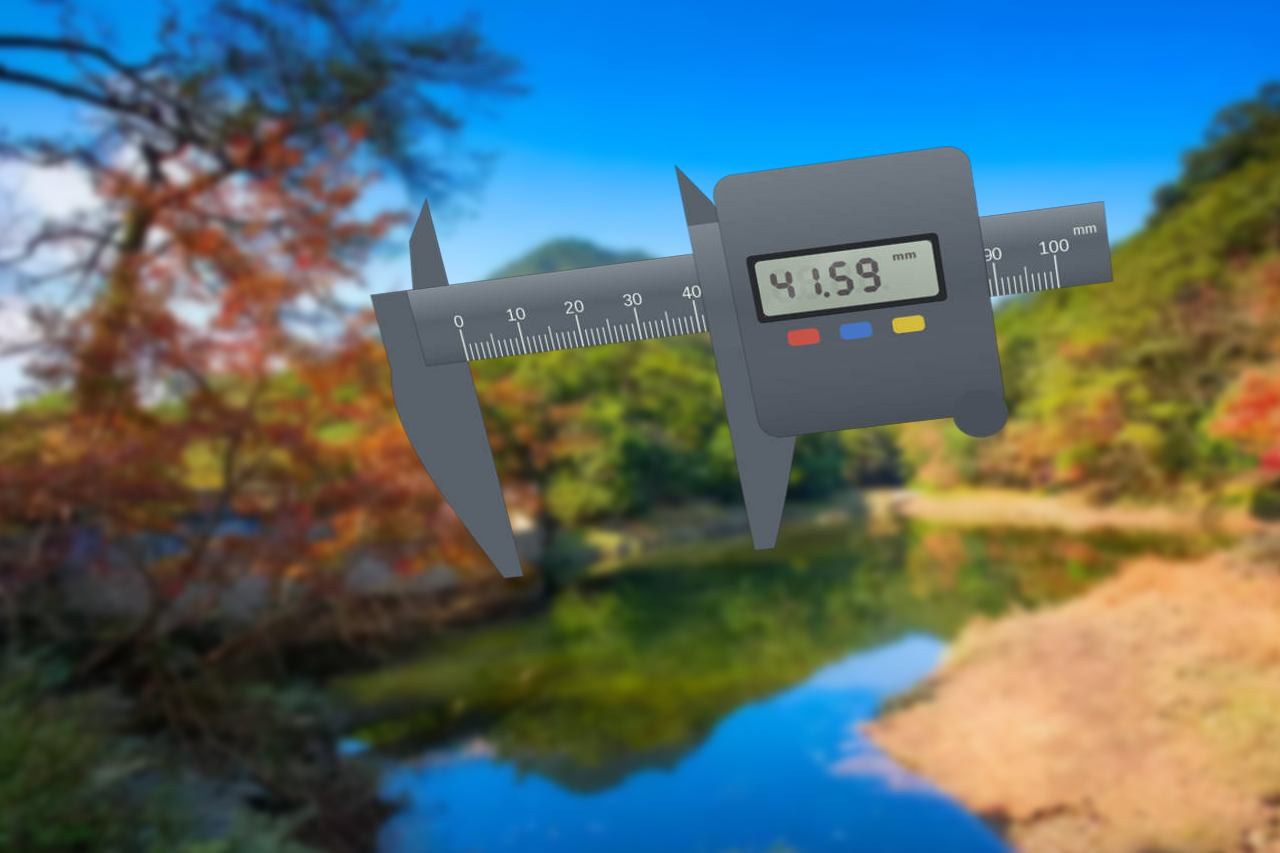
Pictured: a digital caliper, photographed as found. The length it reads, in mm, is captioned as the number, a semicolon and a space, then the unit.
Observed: 41.59; mm
